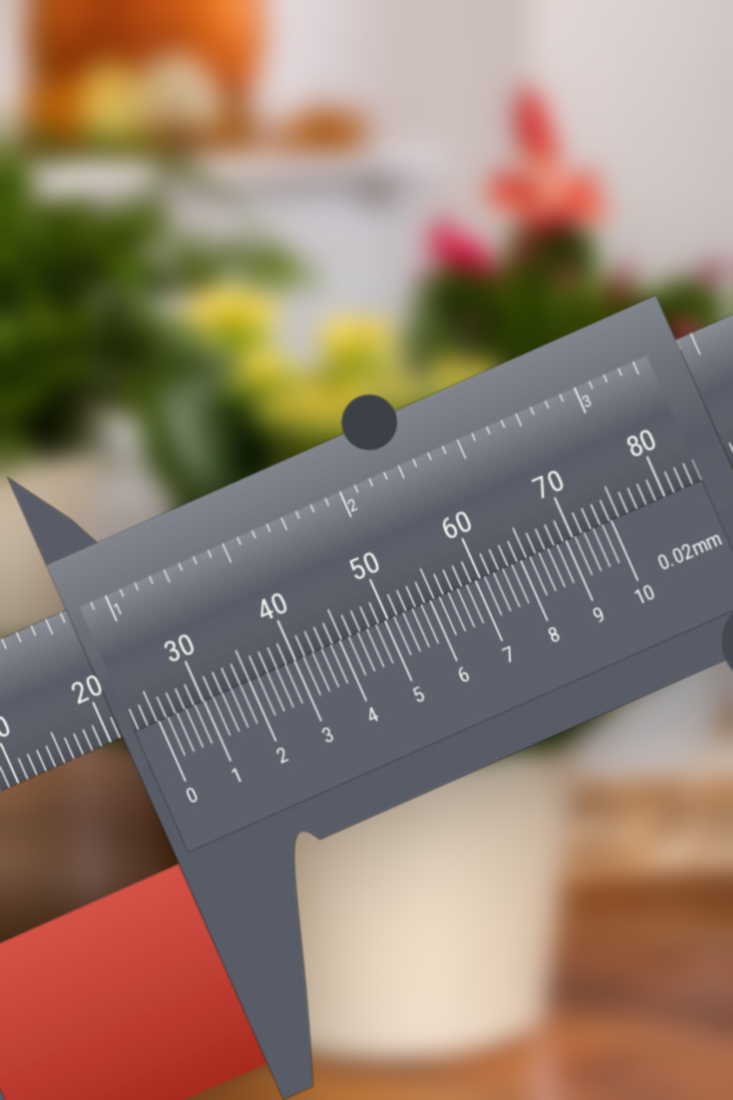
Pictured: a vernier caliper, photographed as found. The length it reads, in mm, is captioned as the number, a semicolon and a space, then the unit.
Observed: 25.2; mm
